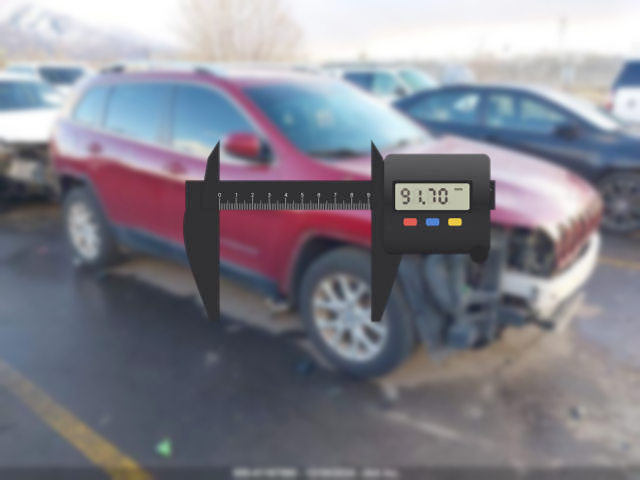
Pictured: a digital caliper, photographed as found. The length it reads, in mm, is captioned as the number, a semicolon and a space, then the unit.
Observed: 91.70; mm
